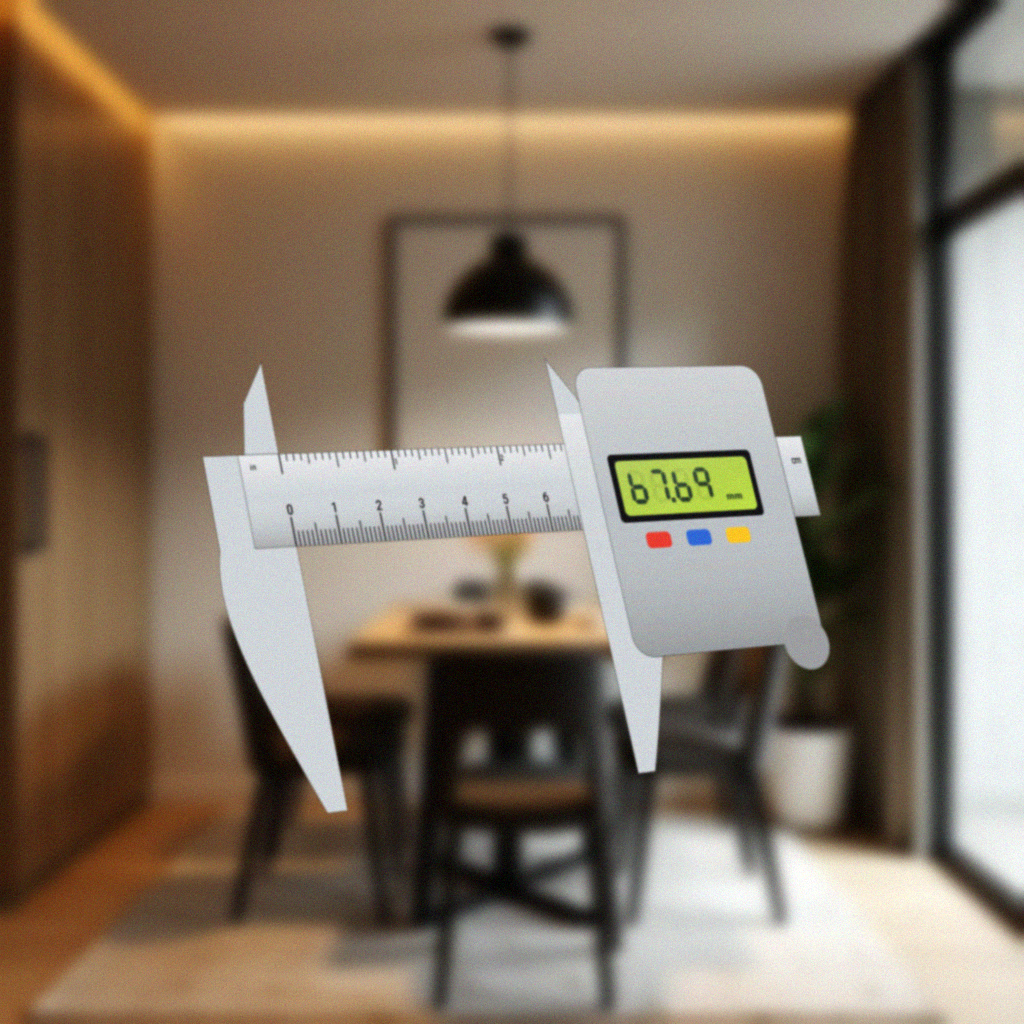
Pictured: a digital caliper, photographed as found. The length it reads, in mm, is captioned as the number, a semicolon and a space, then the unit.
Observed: 67.69; mm
